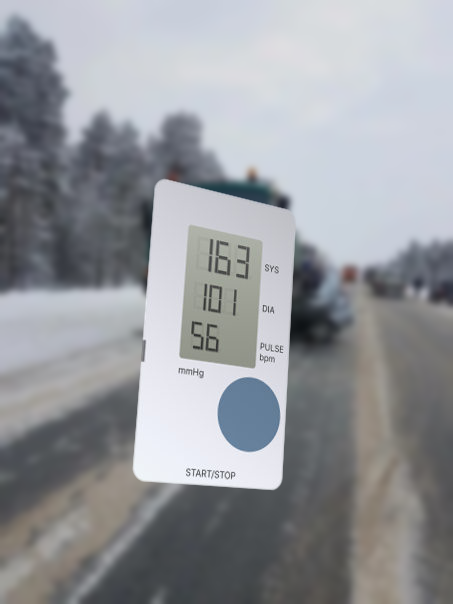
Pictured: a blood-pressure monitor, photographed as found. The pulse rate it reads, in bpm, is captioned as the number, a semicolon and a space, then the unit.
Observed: 56; bpm
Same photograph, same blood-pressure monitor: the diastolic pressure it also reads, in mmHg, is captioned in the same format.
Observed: 101; mmHg
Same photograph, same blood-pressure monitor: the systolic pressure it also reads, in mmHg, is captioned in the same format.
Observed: 163; mmHg
